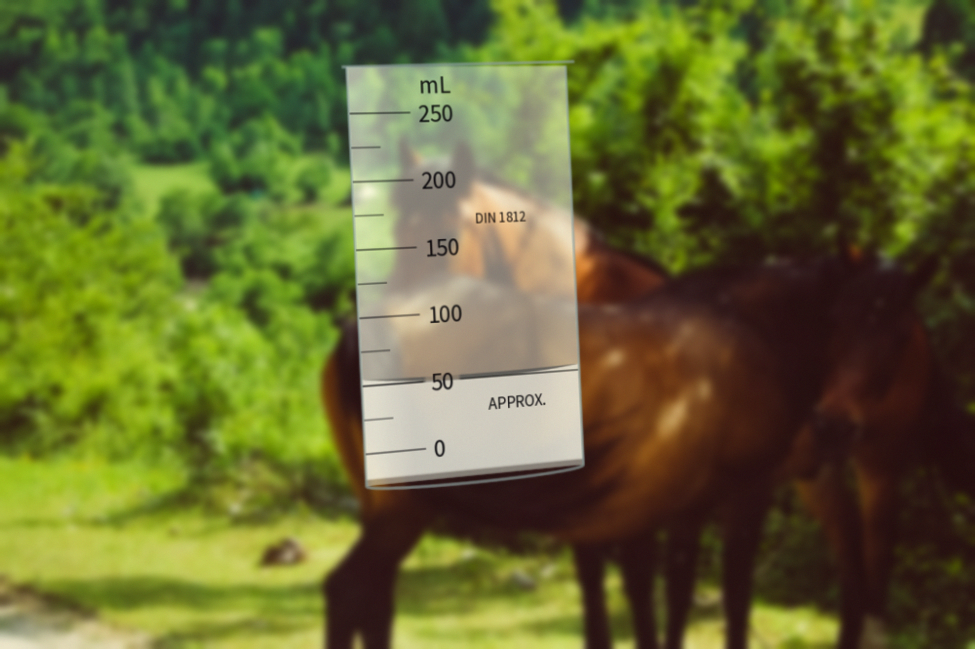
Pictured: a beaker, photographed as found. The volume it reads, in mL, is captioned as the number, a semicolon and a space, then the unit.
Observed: 50; mL
